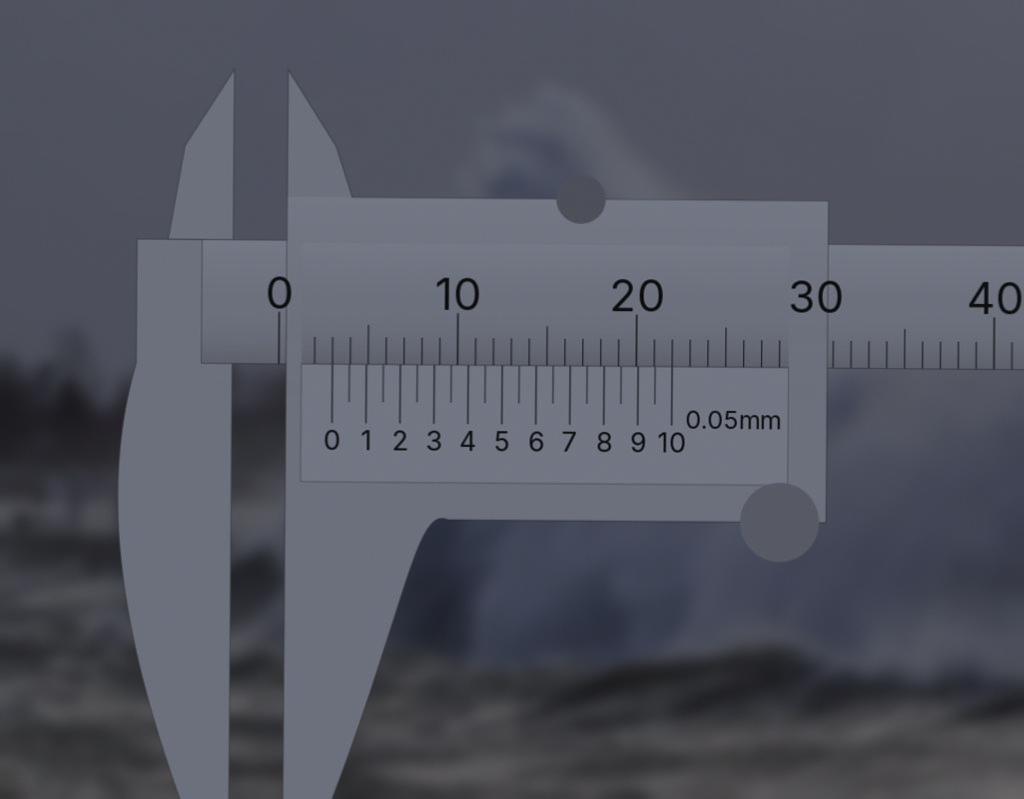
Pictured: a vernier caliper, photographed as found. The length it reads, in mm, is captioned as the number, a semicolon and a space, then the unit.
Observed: 3.0; mm
